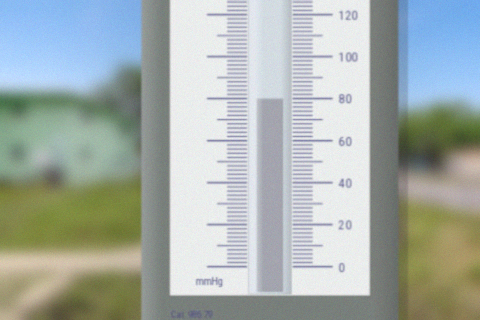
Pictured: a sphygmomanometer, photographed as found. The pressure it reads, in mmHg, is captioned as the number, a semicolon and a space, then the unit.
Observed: 80; mmHg
